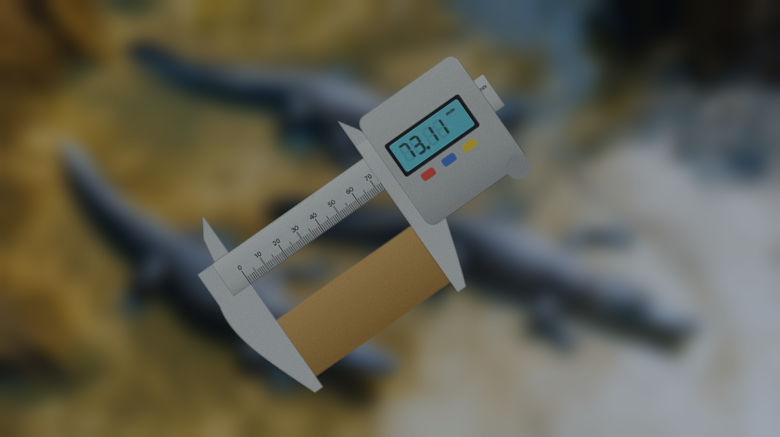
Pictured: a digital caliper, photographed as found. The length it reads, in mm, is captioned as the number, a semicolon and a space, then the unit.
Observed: 73.11; mm
